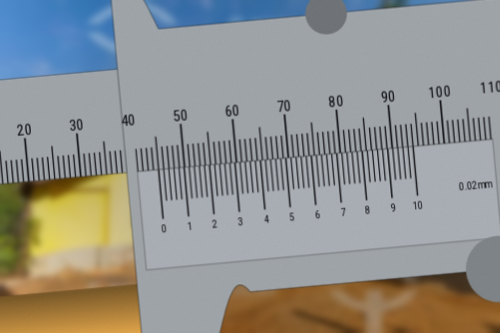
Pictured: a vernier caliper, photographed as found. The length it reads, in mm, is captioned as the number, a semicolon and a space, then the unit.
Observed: 45.0; mm
